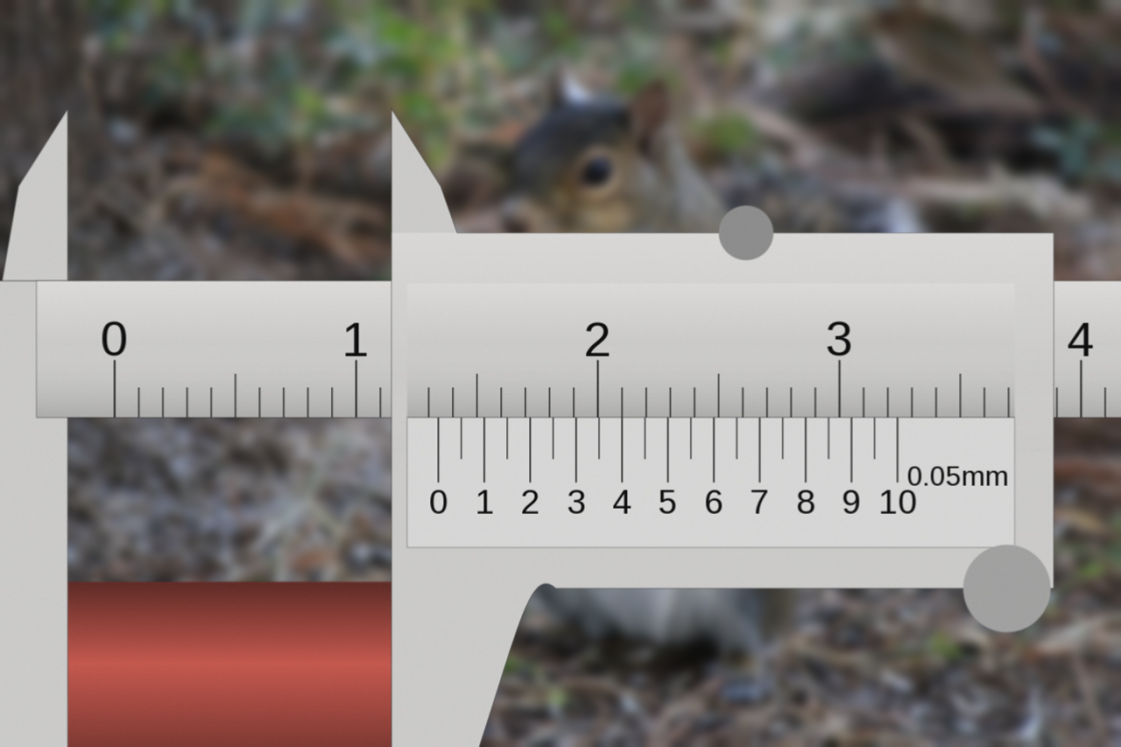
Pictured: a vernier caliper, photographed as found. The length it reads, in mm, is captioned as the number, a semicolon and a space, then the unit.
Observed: 13.40; mm
